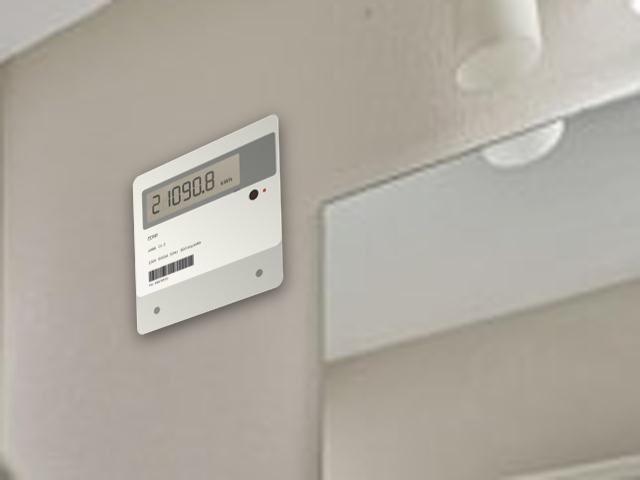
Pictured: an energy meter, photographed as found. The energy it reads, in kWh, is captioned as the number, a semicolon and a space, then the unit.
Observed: 21090.8; kWh
